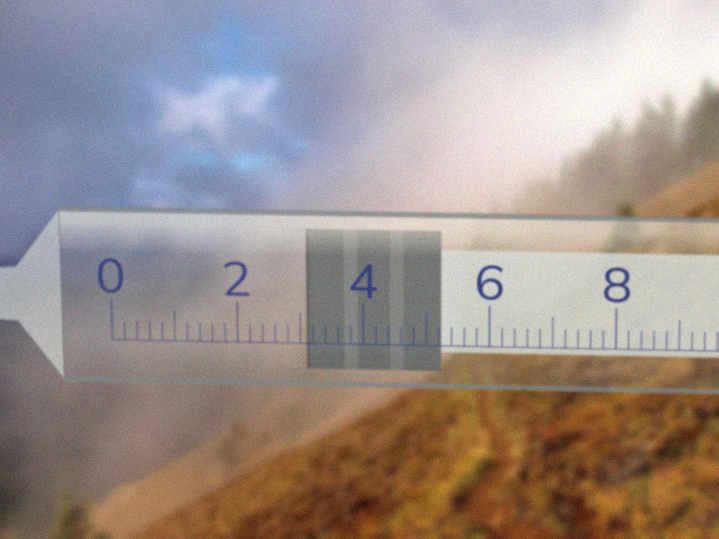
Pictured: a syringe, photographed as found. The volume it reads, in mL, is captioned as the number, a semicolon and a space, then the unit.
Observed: 3.1; mL
